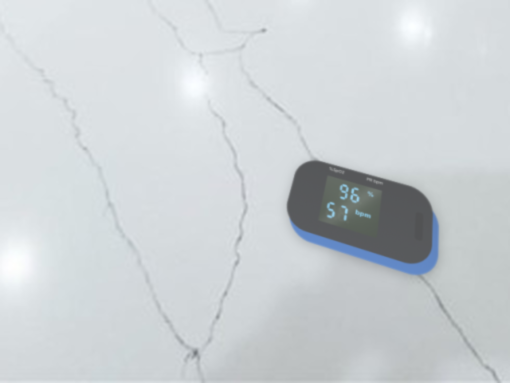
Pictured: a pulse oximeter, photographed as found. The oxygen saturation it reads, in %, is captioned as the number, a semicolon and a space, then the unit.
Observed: 96; %
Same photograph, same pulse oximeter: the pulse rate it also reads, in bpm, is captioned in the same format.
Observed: 57; bpm
